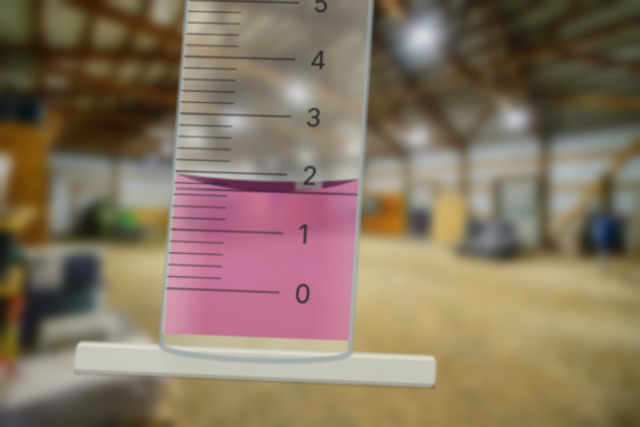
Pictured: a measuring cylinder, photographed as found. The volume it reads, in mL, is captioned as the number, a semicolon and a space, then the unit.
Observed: 1.7; mL
